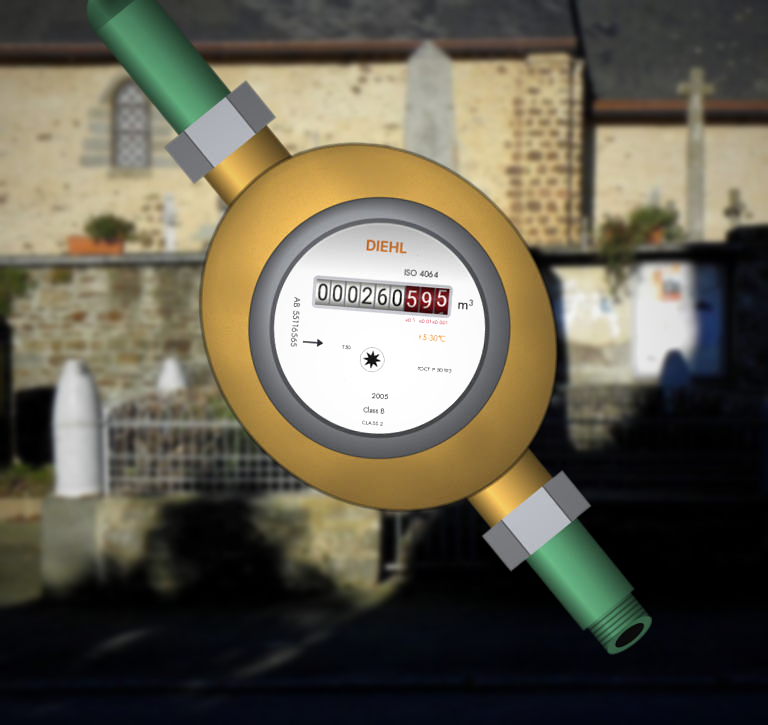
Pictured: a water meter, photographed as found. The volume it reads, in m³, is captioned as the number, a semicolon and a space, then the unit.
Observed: 260.595; m³
